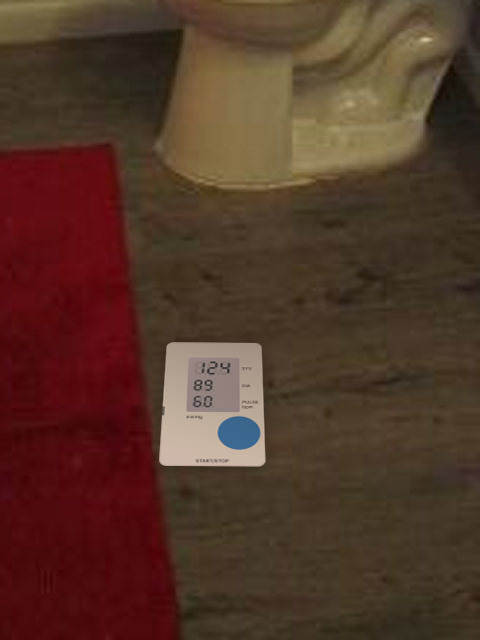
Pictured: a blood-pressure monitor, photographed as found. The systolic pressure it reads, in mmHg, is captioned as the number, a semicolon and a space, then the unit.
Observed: 124; mmHg
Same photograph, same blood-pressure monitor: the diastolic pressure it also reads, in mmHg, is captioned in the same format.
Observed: 89; mmHg
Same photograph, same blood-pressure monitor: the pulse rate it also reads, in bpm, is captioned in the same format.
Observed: 60; bpm
